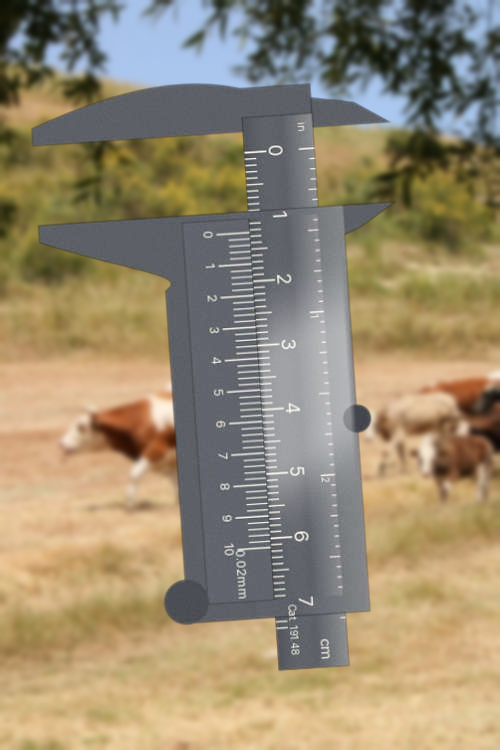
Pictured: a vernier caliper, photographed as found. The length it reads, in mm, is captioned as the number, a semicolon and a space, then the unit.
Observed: 12.4; mm
